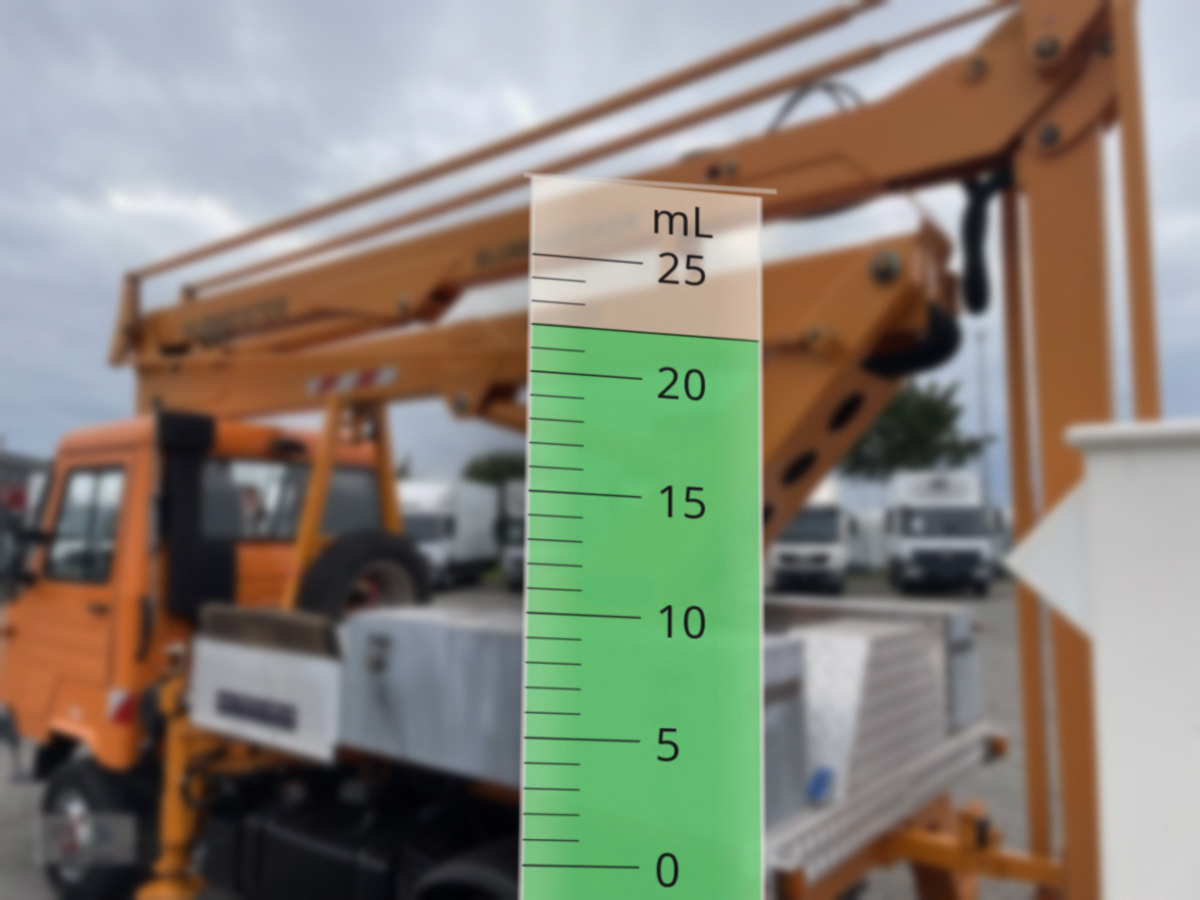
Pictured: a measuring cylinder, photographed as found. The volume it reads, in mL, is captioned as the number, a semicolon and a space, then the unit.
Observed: 22; mL
